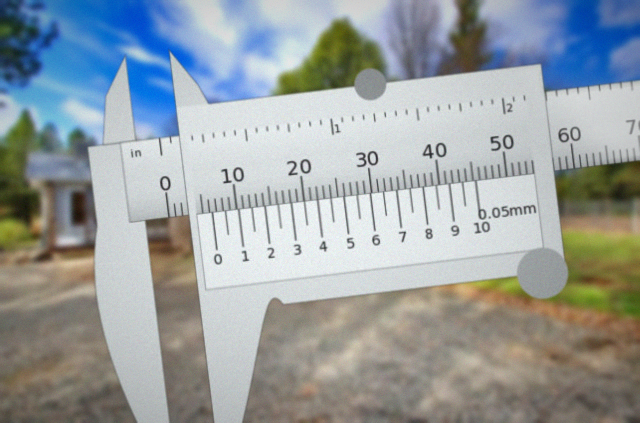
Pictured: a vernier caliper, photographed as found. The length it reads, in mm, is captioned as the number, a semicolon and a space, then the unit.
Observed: 6.4; mm
